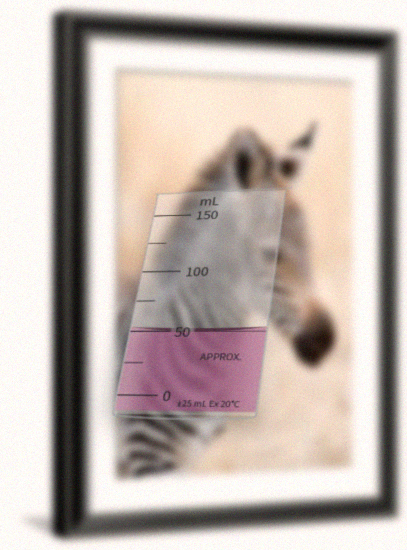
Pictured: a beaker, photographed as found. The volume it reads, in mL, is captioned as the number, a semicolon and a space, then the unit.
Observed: 50; mL
